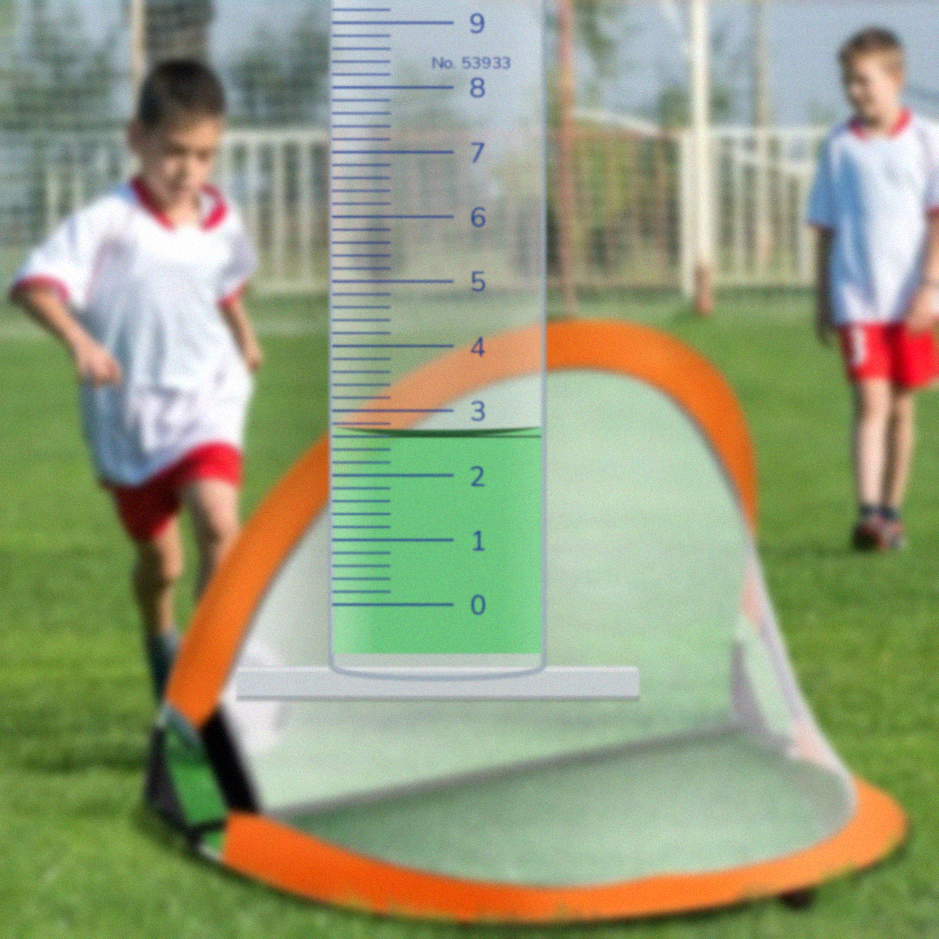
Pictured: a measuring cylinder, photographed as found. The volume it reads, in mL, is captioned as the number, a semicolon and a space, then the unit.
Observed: 2.6; mL
